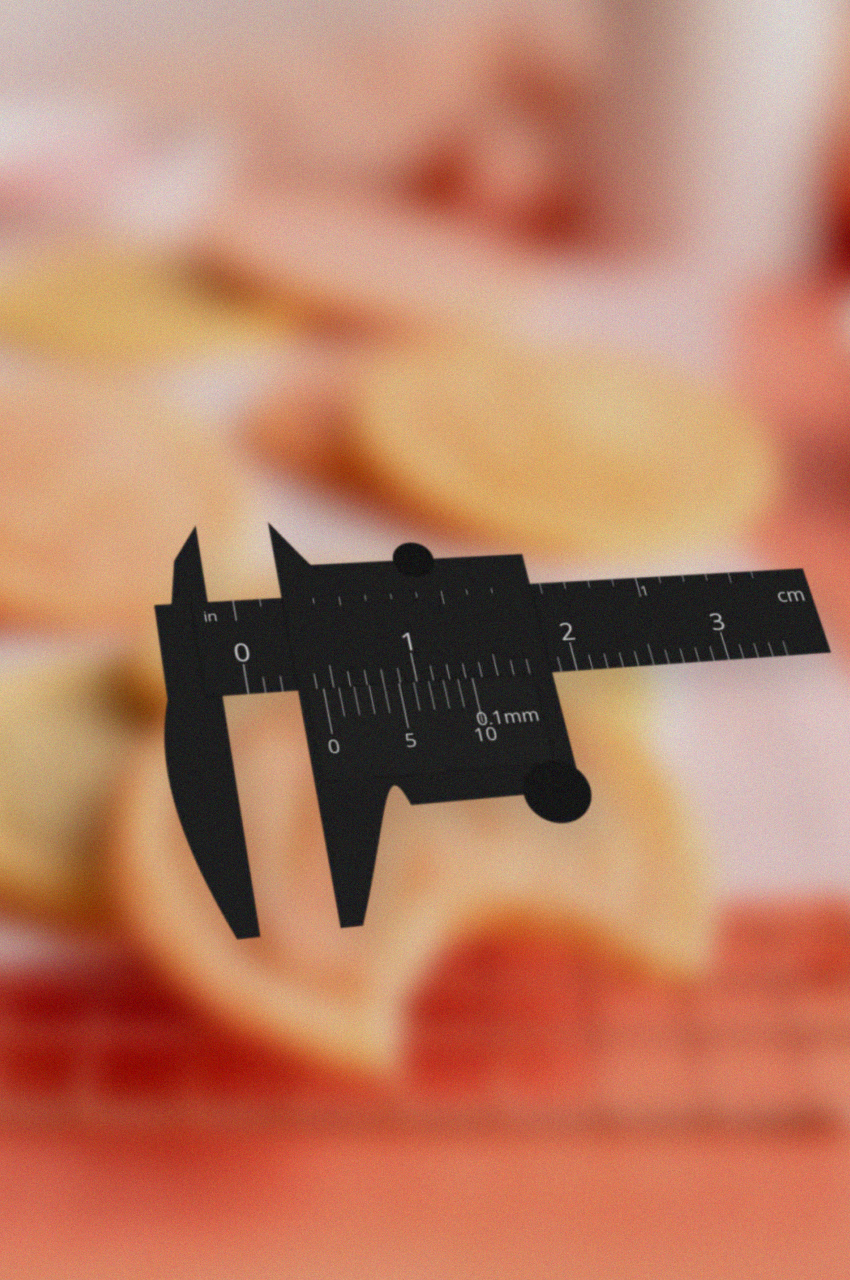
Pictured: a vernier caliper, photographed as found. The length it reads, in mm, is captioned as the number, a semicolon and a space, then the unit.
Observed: 4.4; mm
